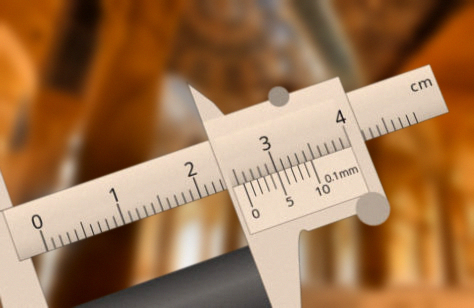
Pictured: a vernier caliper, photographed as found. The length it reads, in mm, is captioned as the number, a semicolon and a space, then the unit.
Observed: 25.6; mm
